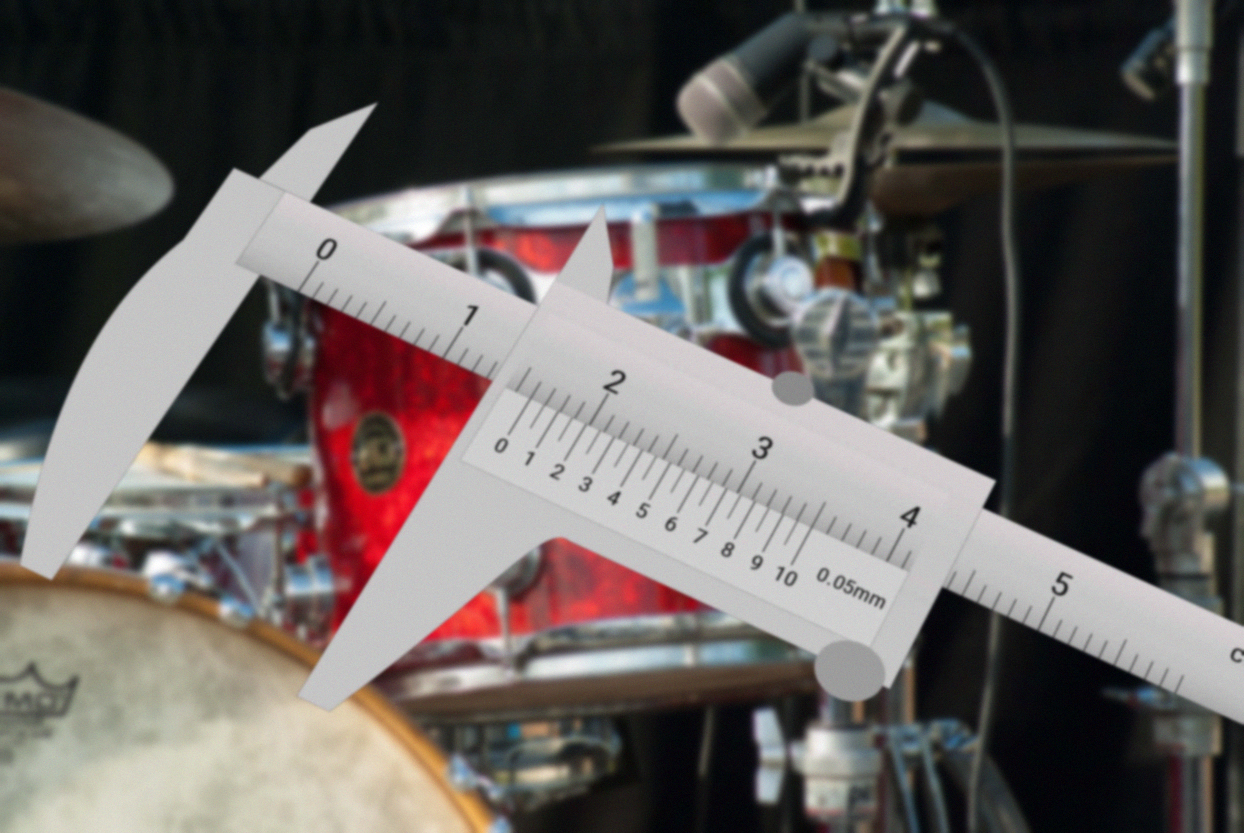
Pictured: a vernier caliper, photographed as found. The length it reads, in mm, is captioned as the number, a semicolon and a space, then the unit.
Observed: 16.0; mm
